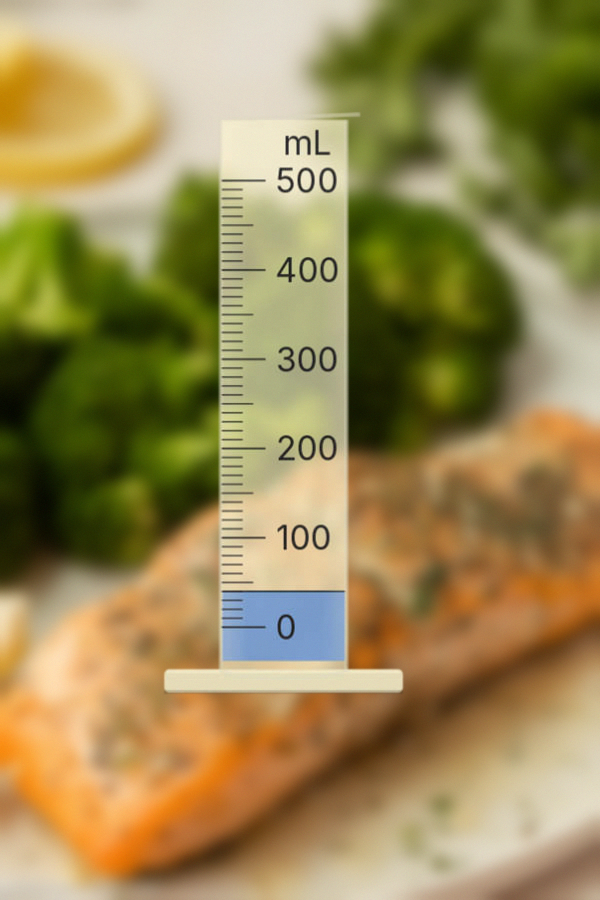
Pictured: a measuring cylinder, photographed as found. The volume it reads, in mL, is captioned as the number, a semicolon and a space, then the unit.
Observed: 40; mL
